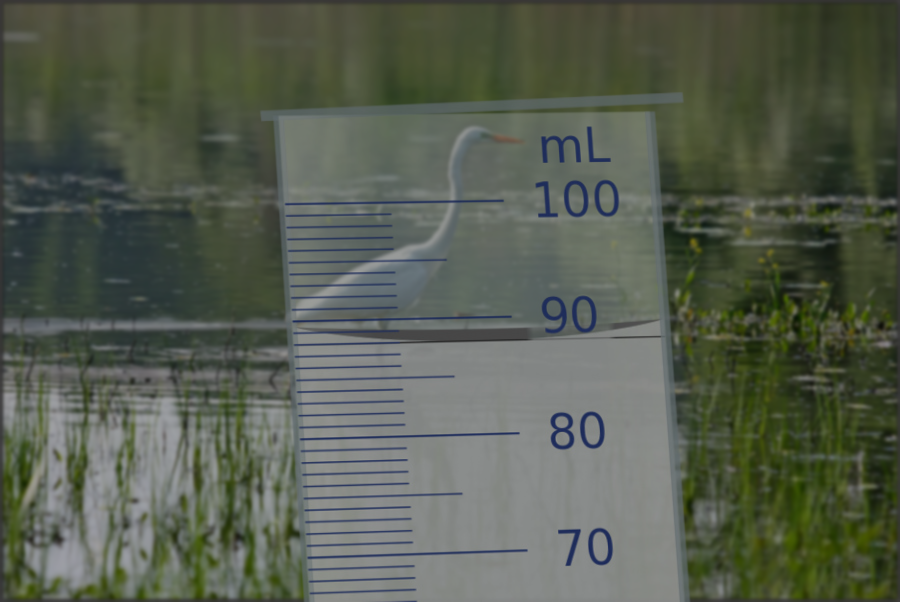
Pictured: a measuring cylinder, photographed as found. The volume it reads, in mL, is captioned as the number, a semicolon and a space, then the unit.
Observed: 88; mL
